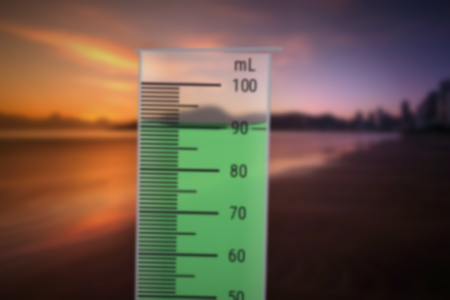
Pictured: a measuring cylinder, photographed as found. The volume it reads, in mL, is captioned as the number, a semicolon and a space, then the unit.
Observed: 90; mL
